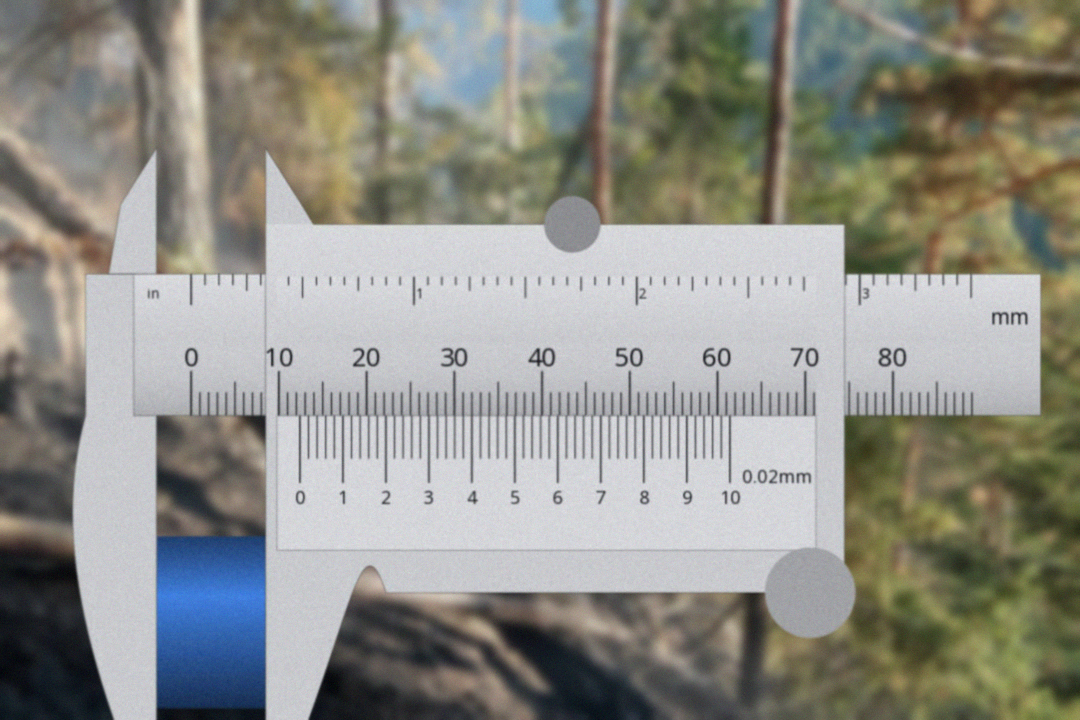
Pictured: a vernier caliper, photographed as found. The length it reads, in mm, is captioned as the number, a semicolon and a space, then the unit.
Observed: 12.4; mm
